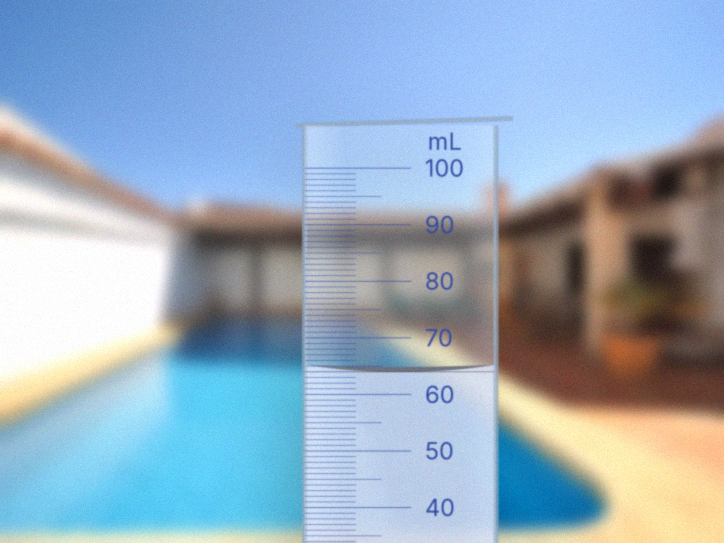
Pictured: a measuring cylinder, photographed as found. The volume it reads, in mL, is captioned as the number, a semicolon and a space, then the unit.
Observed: 64; mL
